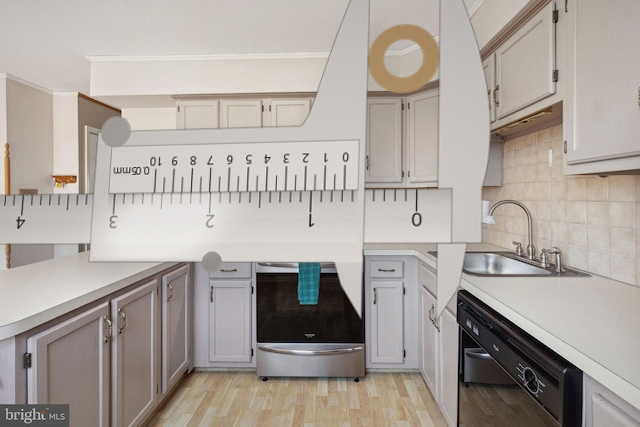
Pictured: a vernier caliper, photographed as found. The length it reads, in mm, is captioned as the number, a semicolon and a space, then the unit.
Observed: 6.8; mm
